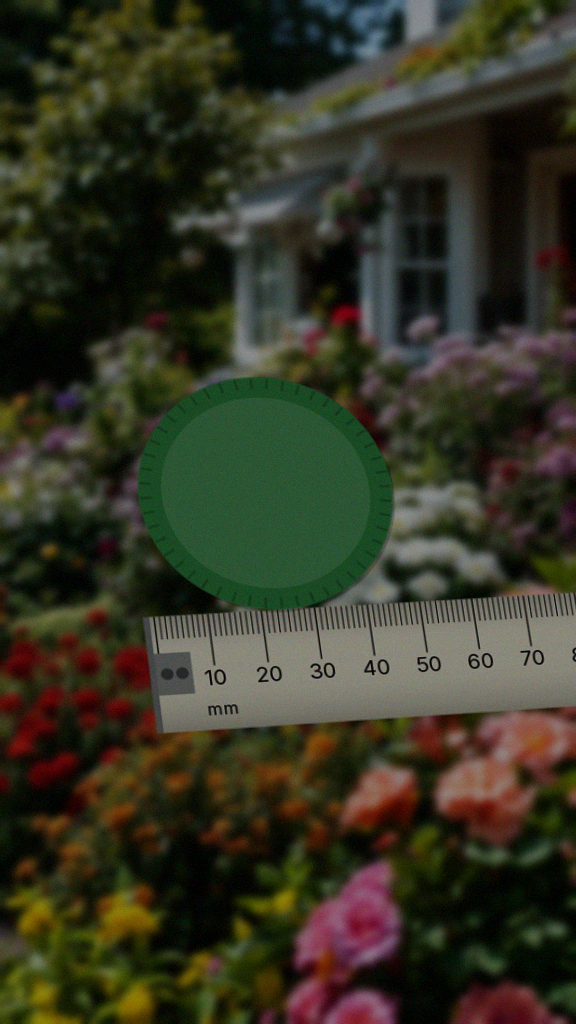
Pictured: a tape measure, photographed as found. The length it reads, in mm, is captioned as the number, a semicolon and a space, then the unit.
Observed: 48; mm
